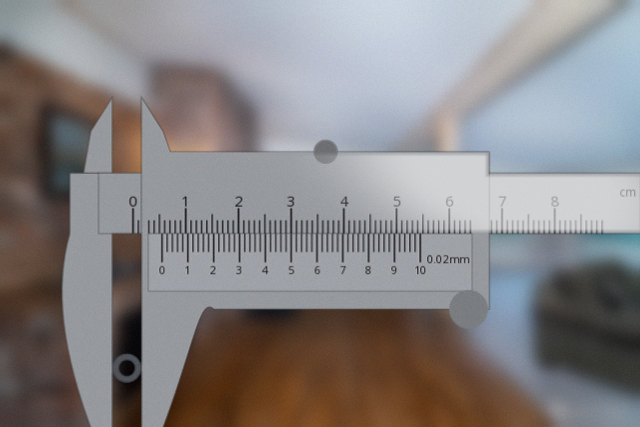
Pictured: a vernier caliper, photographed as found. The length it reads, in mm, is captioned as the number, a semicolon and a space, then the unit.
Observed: 5.5; mm
